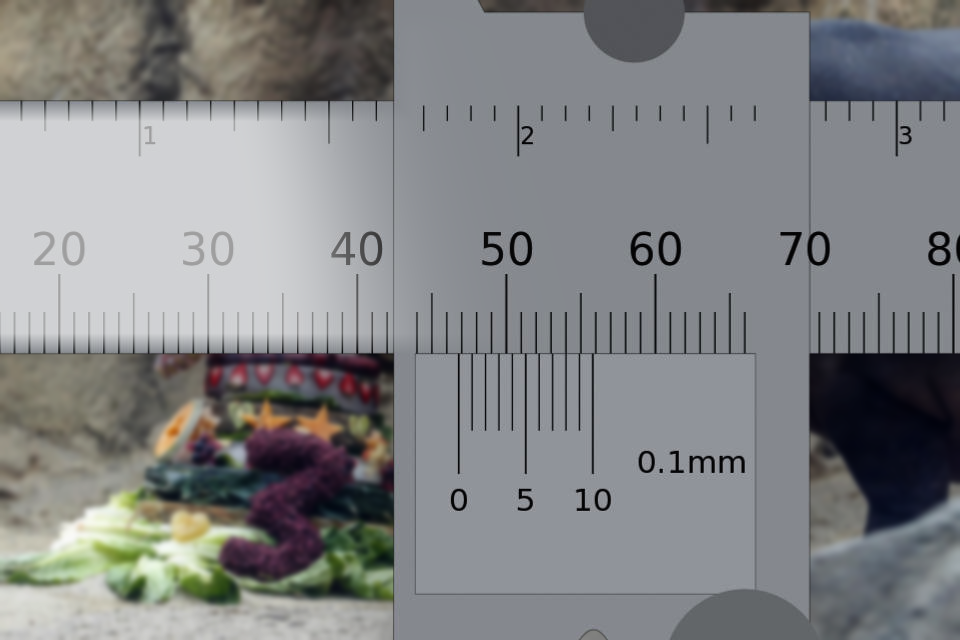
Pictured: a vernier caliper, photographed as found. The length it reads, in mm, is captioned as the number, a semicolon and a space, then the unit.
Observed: 46.8; mm
